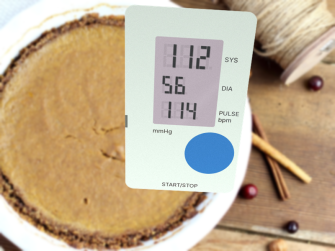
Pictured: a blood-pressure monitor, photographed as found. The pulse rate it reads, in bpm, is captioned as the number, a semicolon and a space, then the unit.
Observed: 114; bpm
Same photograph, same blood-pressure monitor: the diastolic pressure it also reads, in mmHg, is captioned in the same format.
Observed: 56; mmHg
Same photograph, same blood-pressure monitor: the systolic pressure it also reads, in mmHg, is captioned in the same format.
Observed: 112; mmHg
